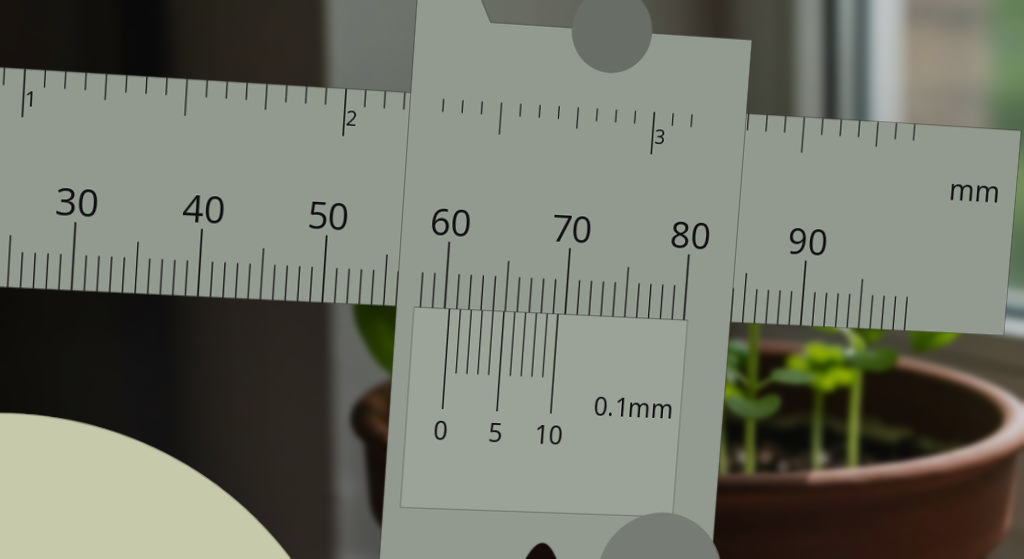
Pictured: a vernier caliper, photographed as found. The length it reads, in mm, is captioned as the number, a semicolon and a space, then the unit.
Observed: 60.4; mm
